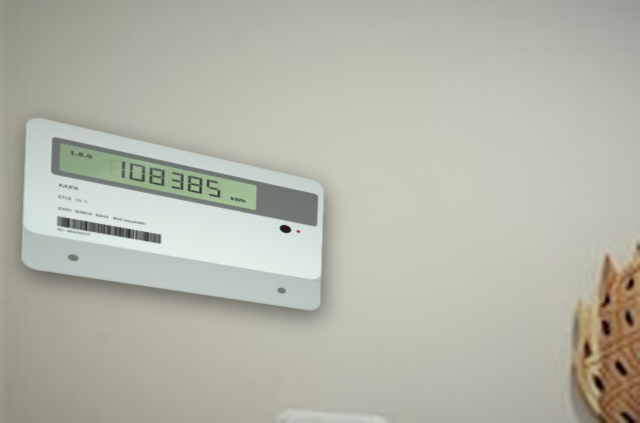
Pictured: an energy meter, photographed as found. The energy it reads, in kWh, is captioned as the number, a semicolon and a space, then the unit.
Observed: 108385; kWh
